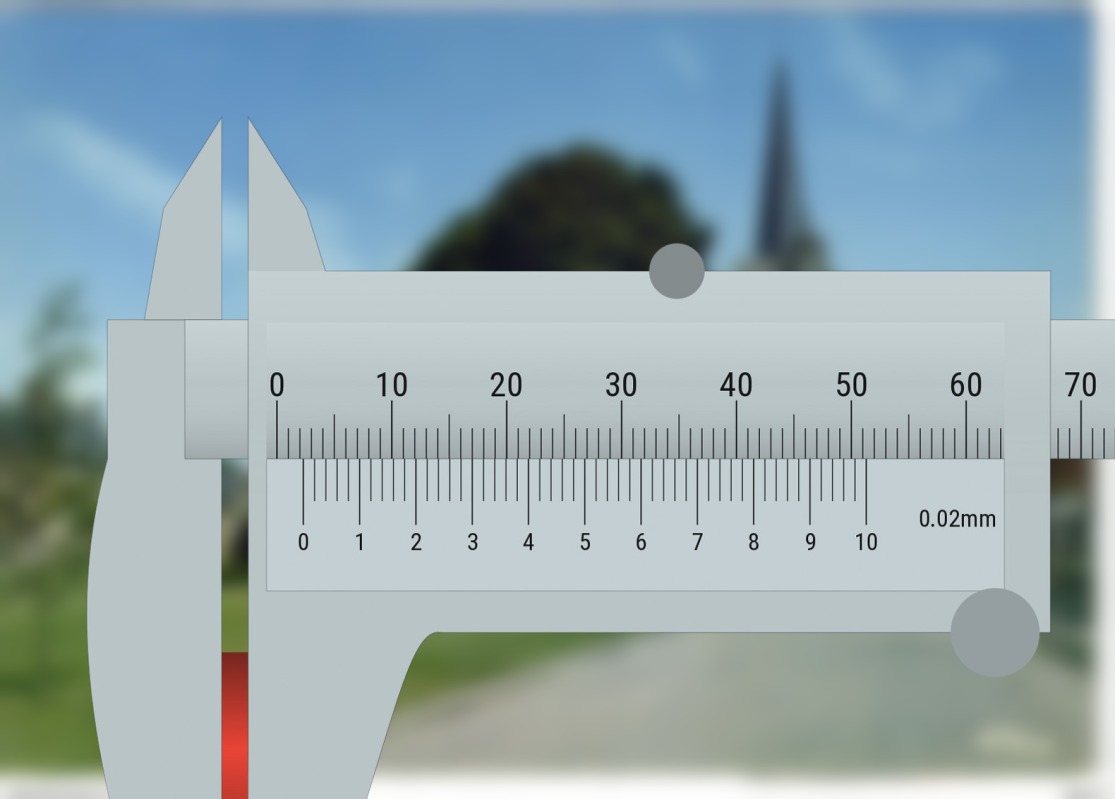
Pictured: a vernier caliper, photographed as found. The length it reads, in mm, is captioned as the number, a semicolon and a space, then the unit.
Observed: 2.3; mm
